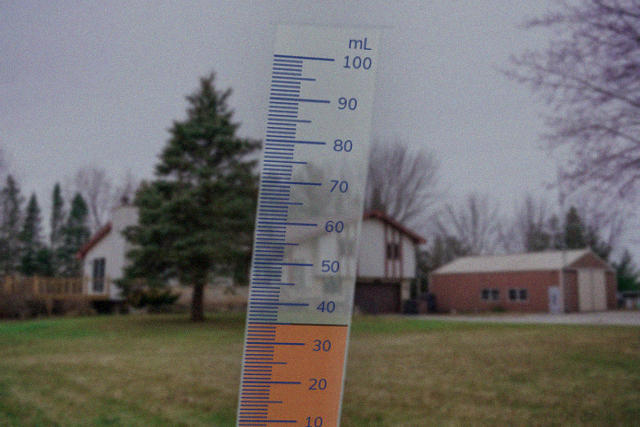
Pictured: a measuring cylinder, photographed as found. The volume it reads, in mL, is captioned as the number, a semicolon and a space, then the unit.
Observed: 35; mL
